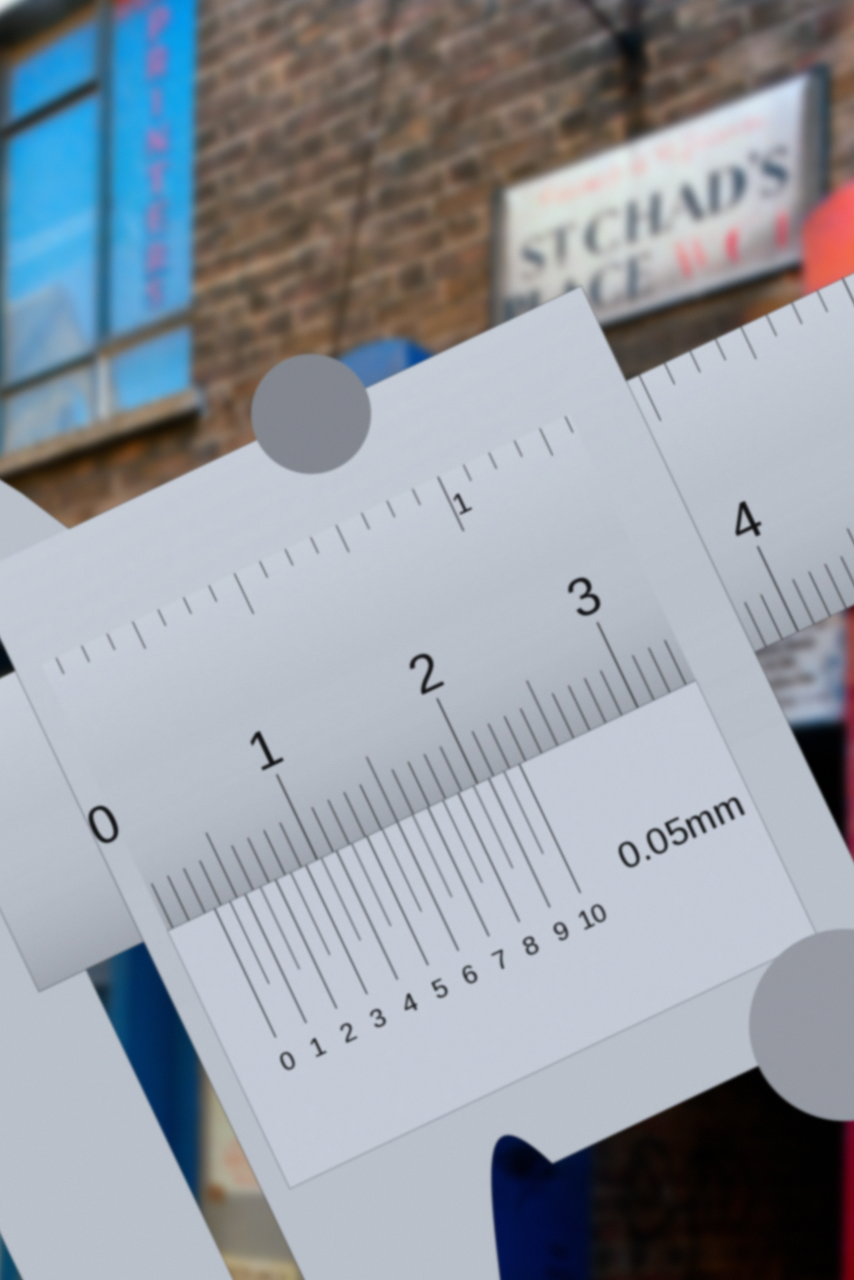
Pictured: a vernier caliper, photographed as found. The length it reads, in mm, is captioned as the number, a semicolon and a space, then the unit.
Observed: 3.6; mm
